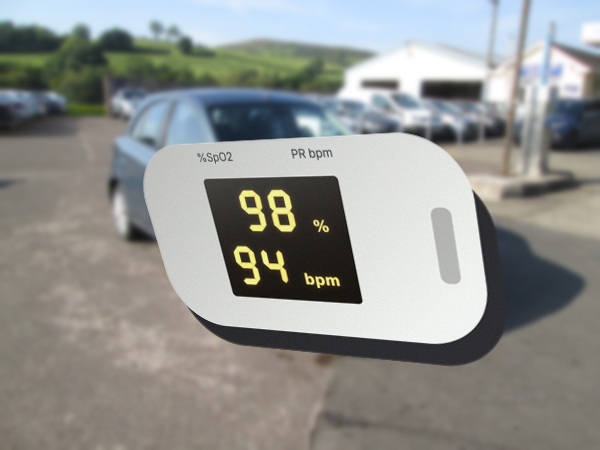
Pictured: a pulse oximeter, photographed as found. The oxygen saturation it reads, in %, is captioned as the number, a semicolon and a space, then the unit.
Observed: 98; %
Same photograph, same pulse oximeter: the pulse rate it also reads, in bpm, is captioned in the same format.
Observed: 94; bpm
